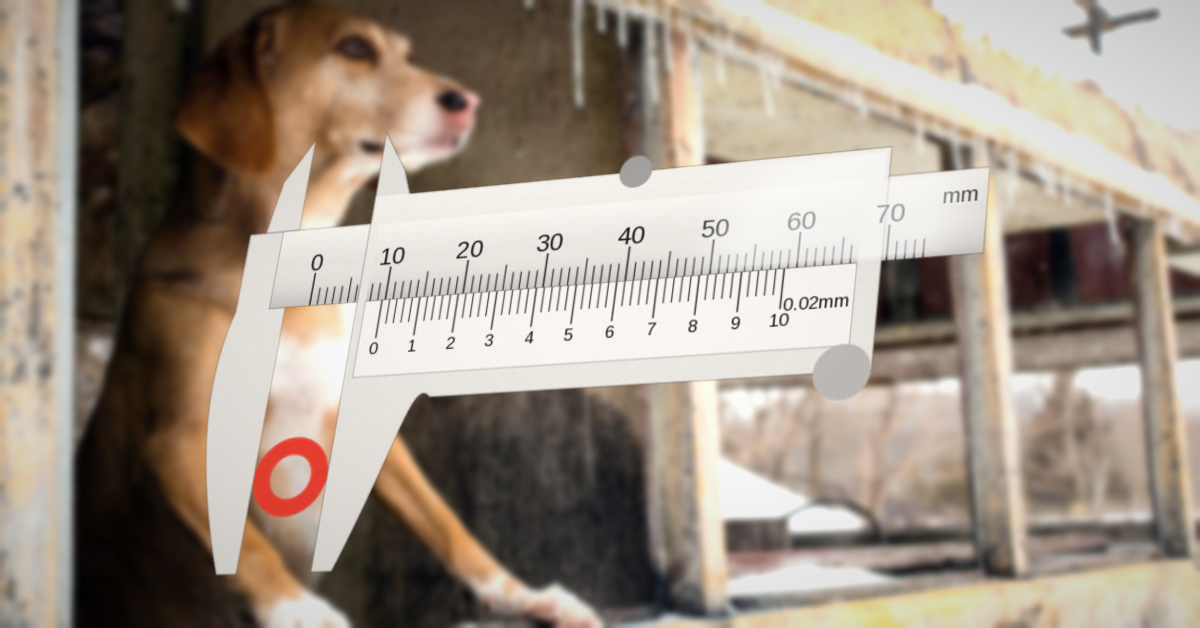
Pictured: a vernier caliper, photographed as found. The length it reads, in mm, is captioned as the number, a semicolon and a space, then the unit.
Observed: 9.6; mm
